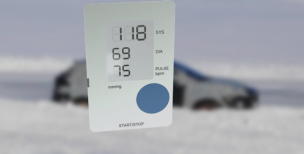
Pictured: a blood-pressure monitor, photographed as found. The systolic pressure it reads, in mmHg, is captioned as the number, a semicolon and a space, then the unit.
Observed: 118; mmHg
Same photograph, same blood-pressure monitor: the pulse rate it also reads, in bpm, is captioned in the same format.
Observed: 75; bpm
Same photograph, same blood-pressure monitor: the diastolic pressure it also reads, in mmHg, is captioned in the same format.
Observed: 69; mmHg
